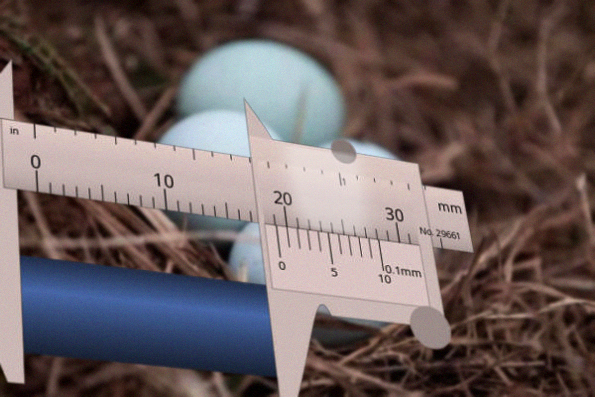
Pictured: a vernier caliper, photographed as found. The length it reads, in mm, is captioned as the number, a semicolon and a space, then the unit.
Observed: 19.1; mm
